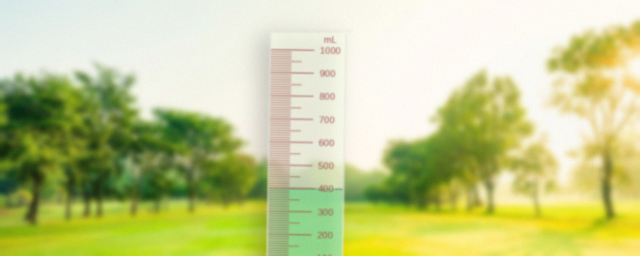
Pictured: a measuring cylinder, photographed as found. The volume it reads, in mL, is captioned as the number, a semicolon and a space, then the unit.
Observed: 400; mL
